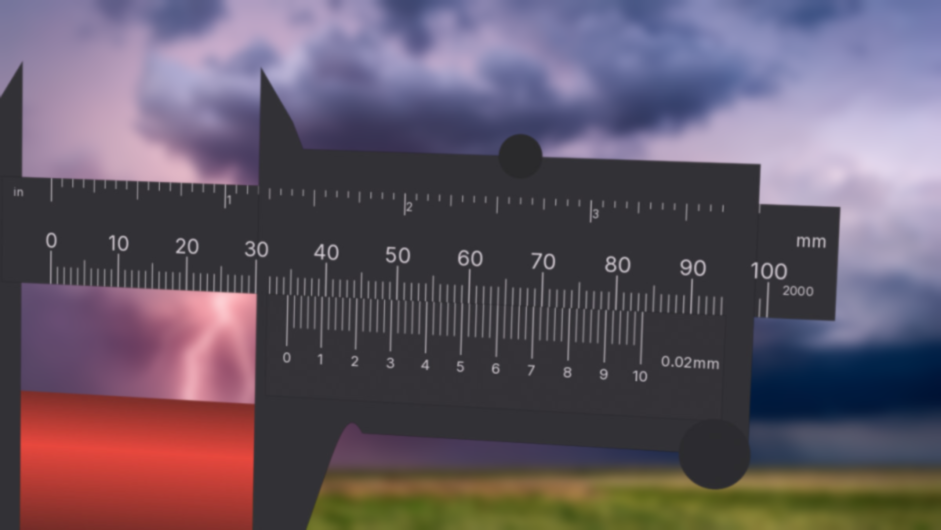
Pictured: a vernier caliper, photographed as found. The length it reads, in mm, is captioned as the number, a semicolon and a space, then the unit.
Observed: 34.6; mm
